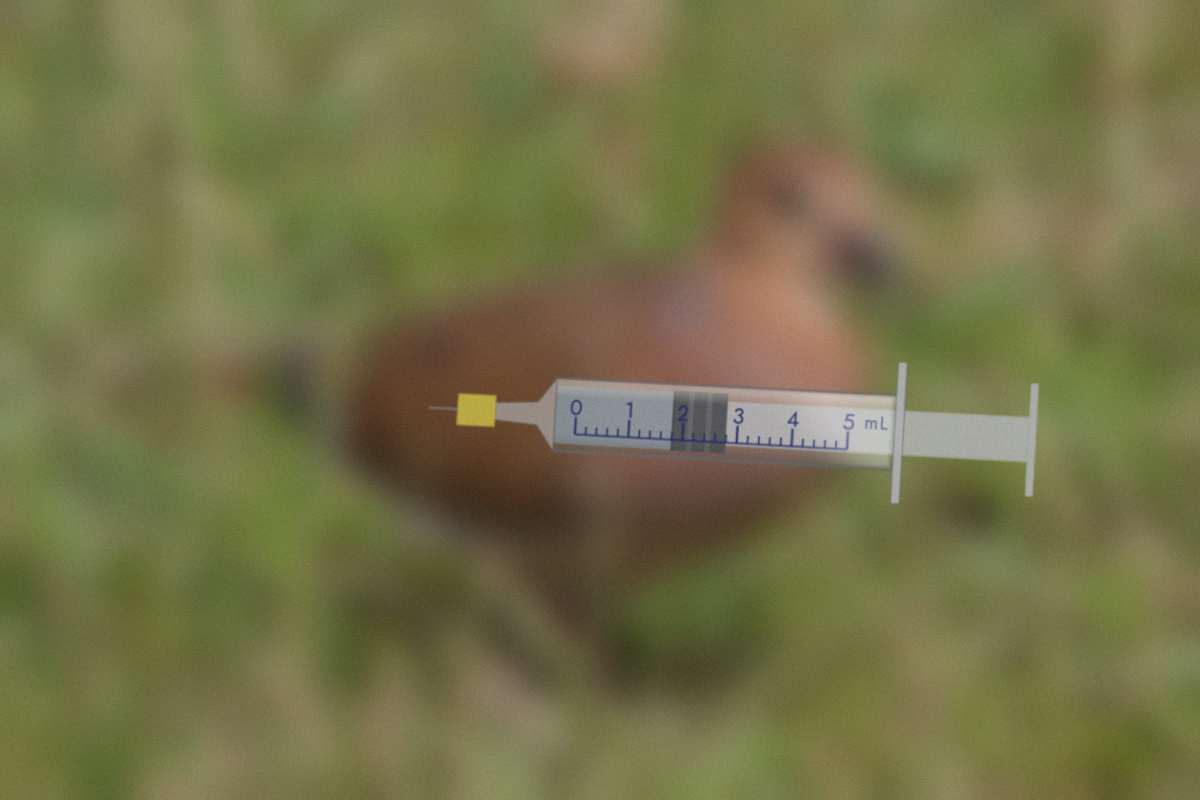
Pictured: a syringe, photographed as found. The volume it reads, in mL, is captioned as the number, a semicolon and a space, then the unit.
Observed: 1.8; mL
